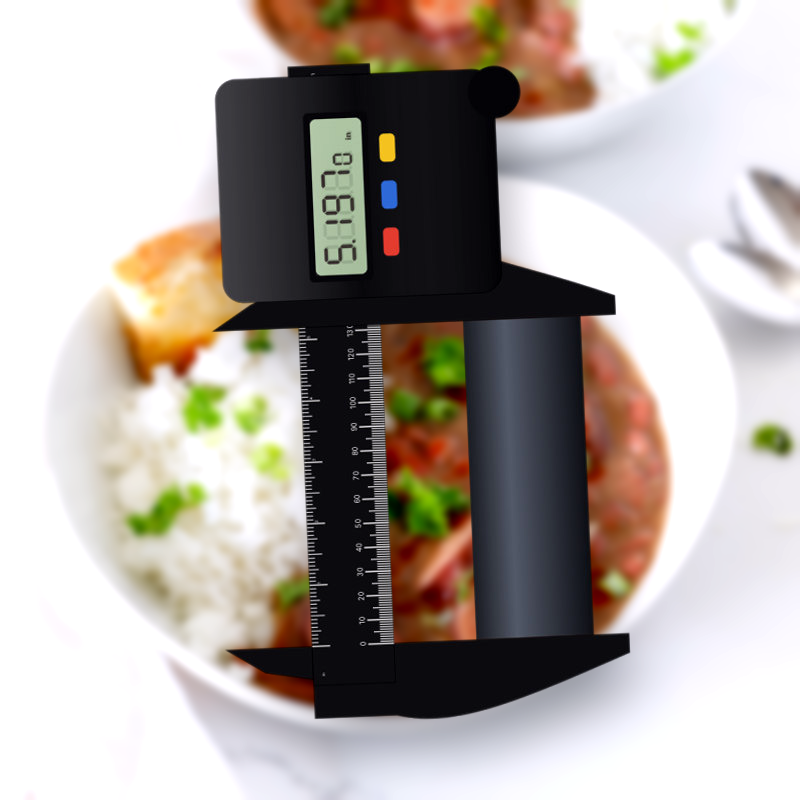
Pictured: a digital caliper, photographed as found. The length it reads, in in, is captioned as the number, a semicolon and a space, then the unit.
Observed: 5.1970; in
